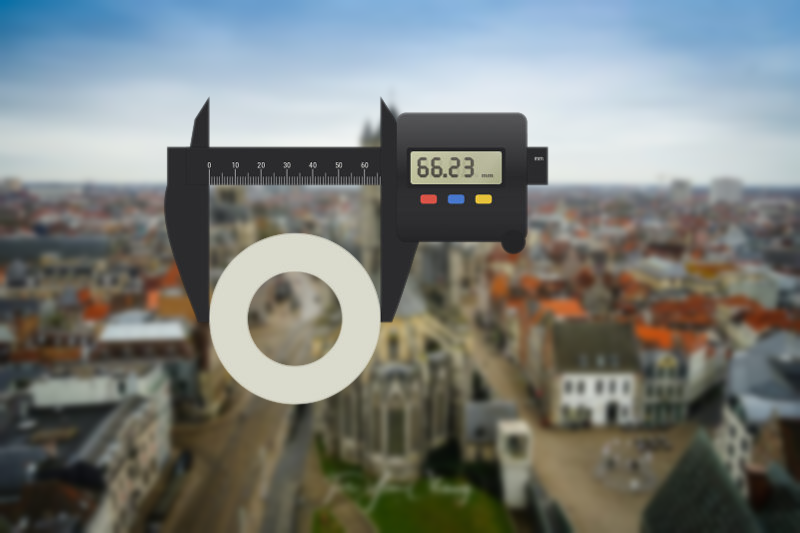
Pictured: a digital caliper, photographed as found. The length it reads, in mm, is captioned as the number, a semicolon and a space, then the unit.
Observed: 66.23; mm
